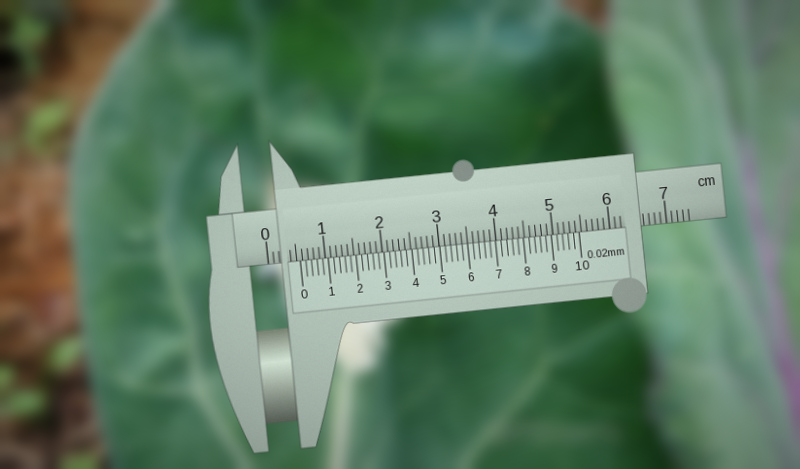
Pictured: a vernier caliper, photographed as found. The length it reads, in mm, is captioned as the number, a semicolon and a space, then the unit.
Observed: 5.6; mm
